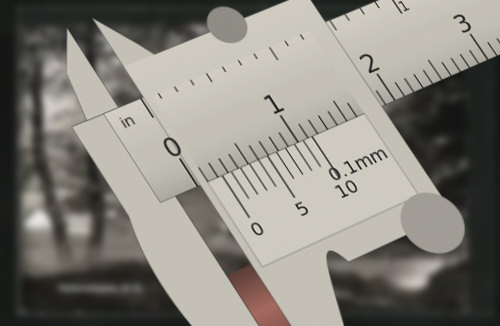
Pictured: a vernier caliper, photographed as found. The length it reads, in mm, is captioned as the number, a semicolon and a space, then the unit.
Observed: 2.4; mm
